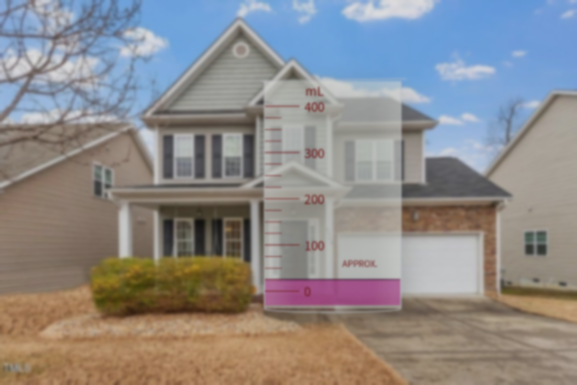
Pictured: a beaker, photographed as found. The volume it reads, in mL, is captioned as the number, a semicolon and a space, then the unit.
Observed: 25; mL
